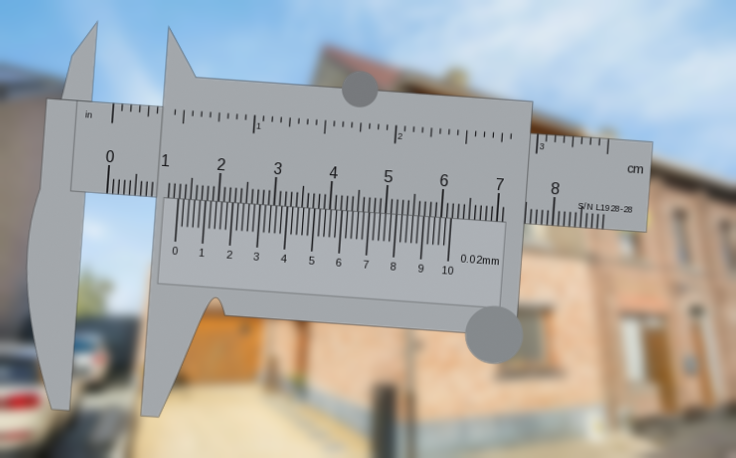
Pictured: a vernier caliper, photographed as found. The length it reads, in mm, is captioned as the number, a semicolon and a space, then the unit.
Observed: 12.8; mm
